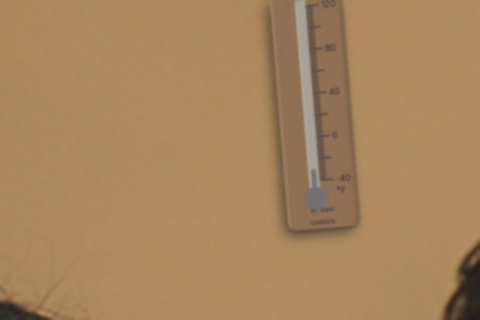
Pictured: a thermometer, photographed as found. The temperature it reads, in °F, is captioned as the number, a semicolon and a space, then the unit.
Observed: -30; °F
